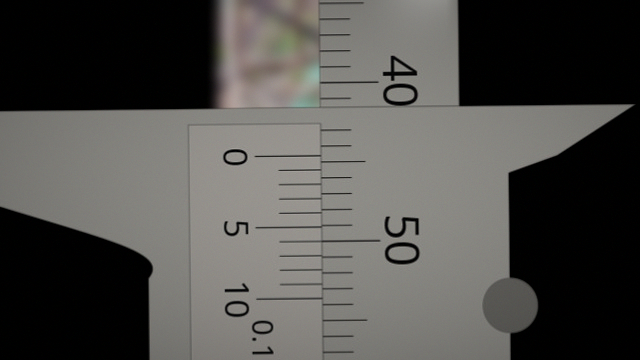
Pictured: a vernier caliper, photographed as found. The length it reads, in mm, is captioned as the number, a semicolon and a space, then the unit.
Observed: 44.6; mm
